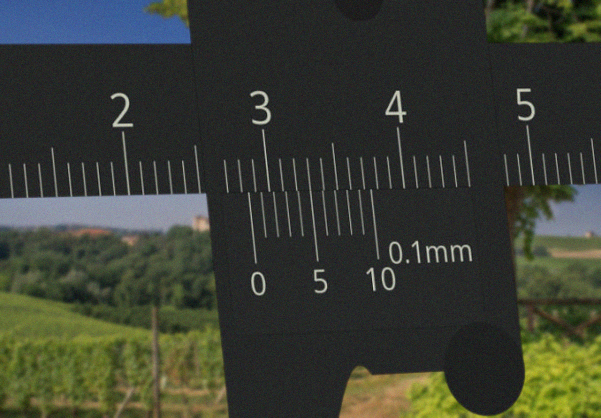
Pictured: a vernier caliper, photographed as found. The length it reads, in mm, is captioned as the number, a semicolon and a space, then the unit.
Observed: 28.5; mm
